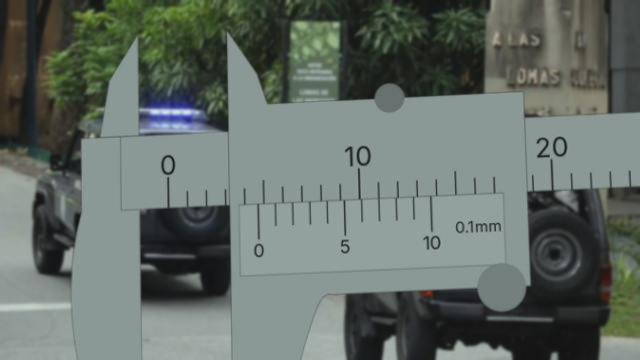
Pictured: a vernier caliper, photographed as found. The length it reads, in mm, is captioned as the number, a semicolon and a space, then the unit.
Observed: 4.7; mm
